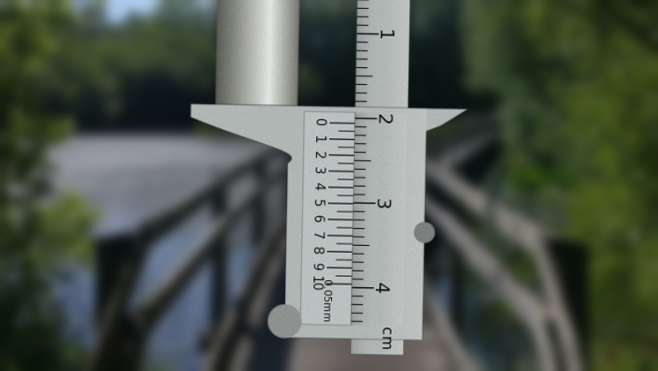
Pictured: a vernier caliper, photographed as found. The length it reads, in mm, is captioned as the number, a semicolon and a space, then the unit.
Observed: 20.6; mm
